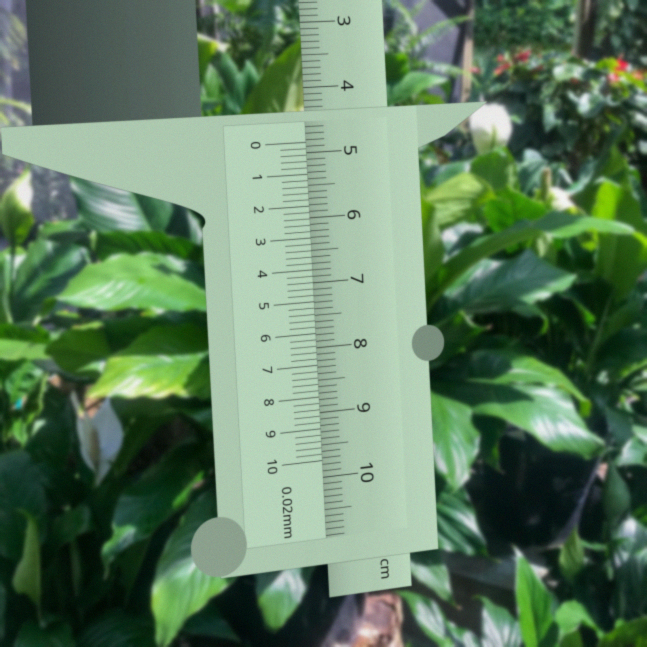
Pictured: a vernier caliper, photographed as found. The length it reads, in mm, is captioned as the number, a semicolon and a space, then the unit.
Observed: 48.4; mm
